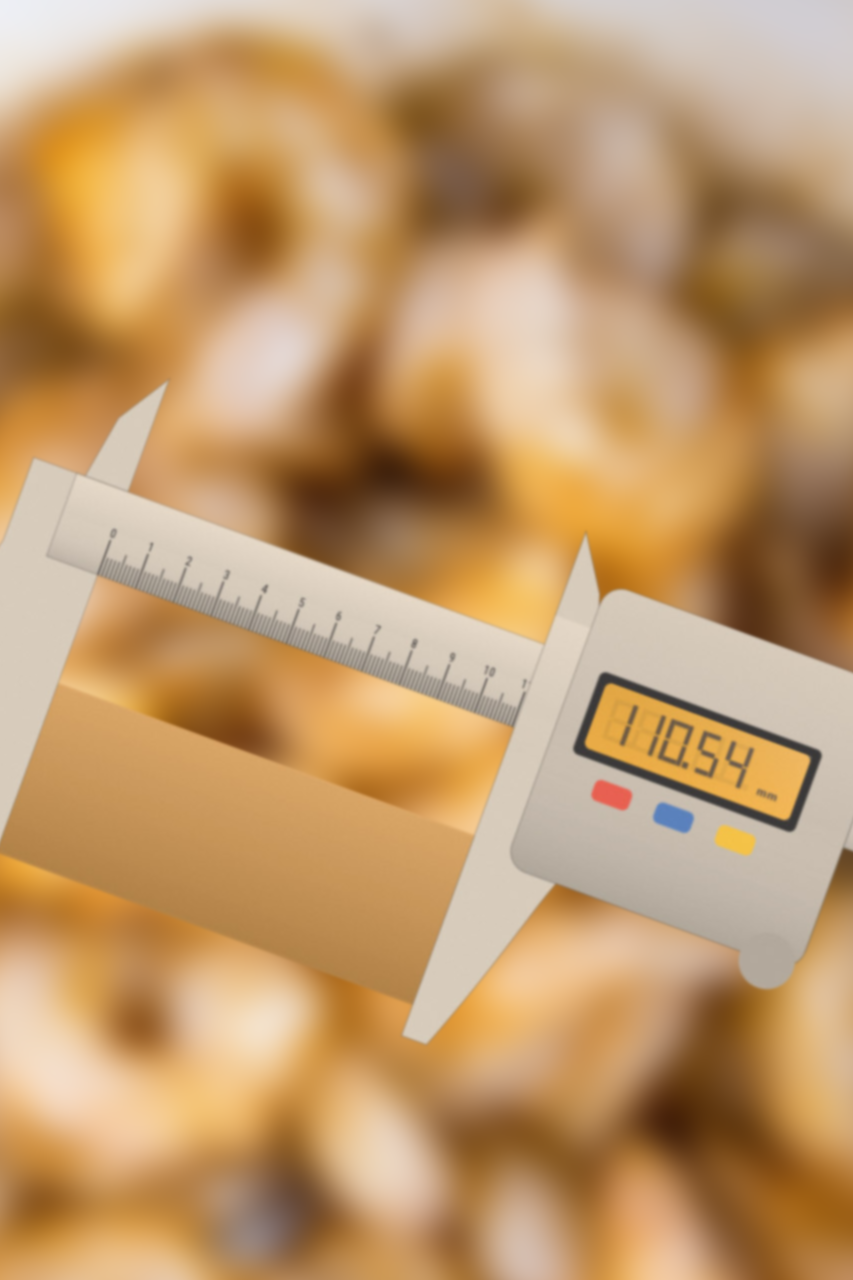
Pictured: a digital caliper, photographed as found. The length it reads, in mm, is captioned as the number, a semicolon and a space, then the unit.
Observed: 110.54; mm
